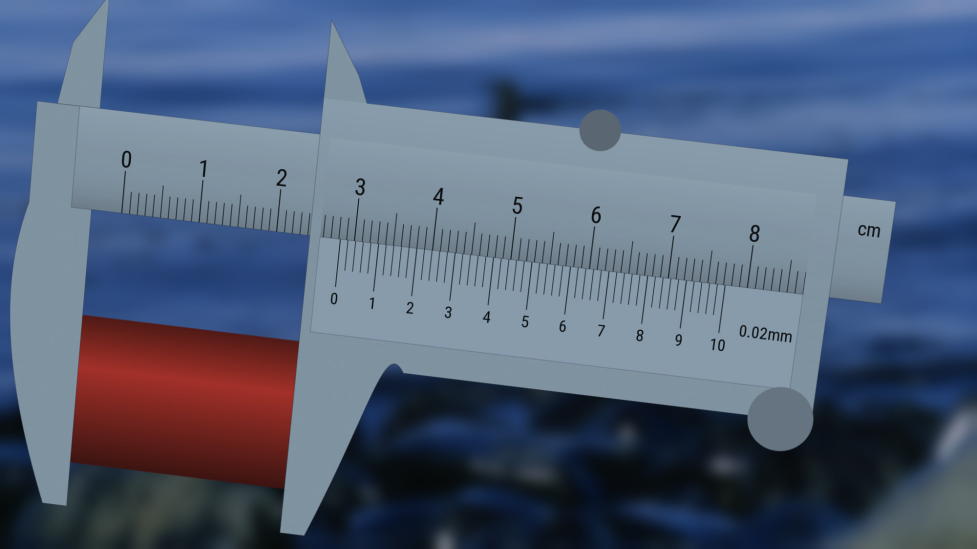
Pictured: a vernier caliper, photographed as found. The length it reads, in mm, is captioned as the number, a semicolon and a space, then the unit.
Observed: 28.2; mm
